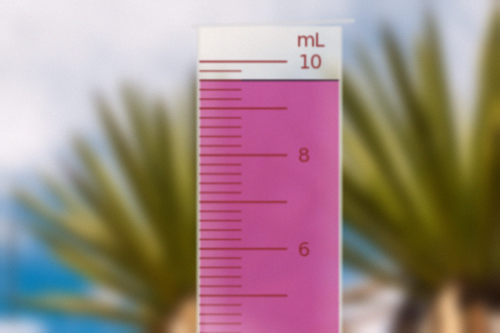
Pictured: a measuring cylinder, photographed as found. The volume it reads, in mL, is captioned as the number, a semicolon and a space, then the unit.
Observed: 9.6; mL
